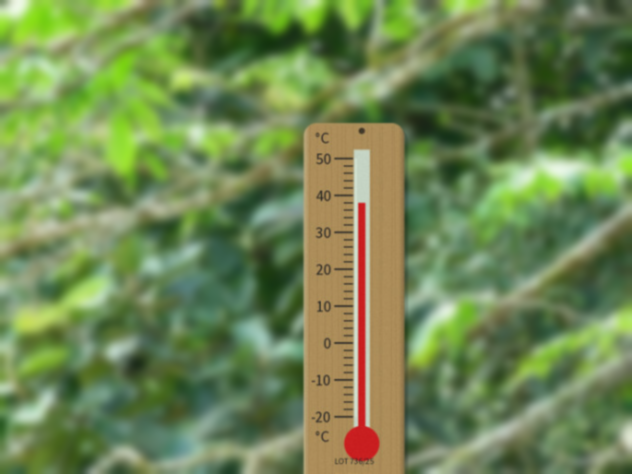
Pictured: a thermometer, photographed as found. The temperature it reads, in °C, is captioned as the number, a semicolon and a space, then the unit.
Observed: 38; °C
